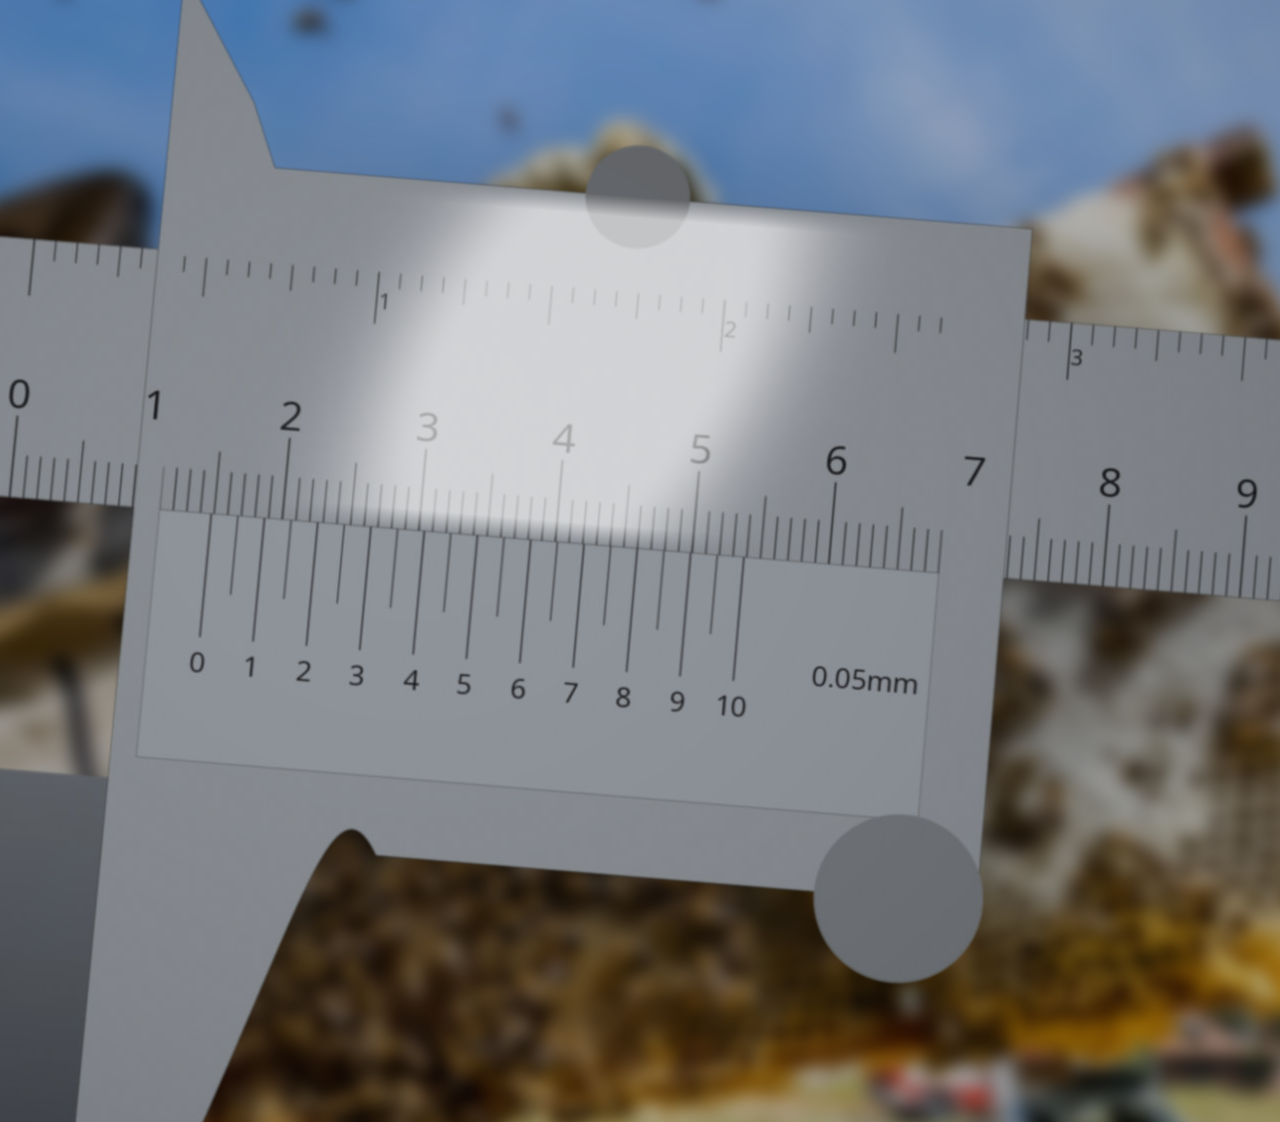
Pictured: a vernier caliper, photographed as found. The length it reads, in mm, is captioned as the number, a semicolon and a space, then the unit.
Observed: 14.8; mm
